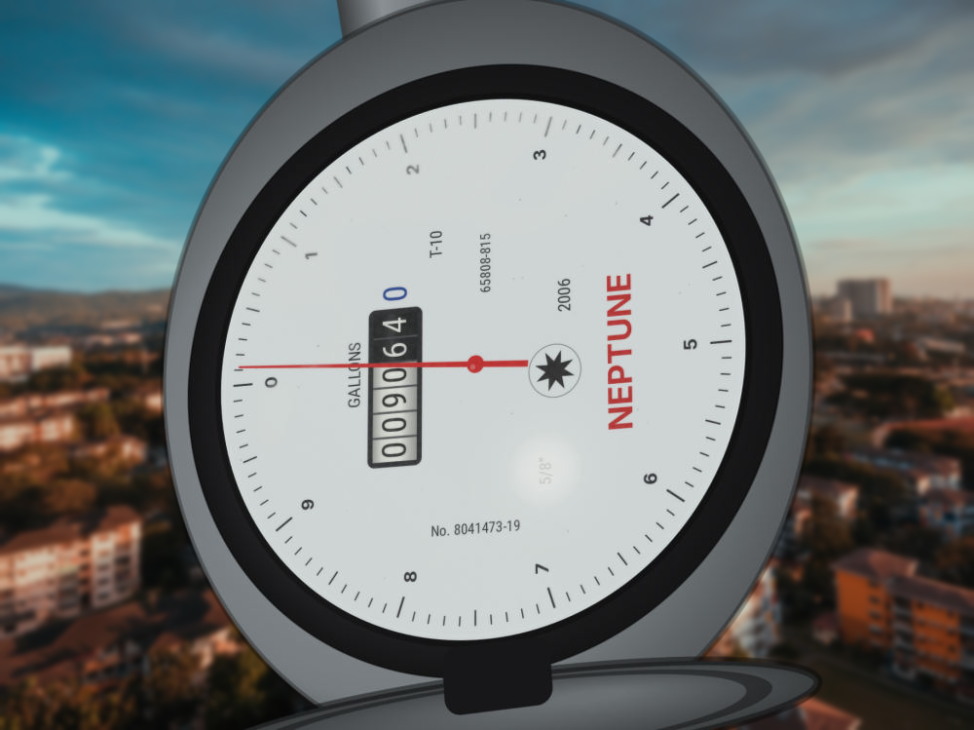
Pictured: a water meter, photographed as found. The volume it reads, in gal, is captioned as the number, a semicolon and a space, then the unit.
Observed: 90640.1; gal
